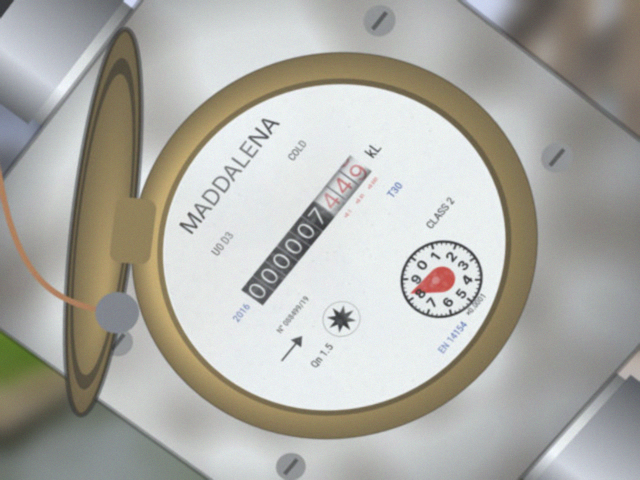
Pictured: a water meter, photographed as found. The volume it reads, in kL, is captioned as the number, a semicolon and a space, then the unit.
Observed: 7.4488; kL
